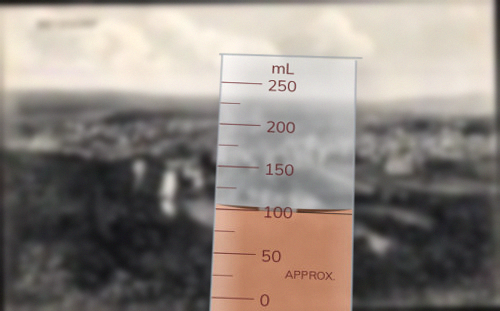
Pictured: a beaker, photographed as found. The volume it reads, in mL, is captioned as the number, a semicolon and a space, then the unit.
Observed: 100; mL
